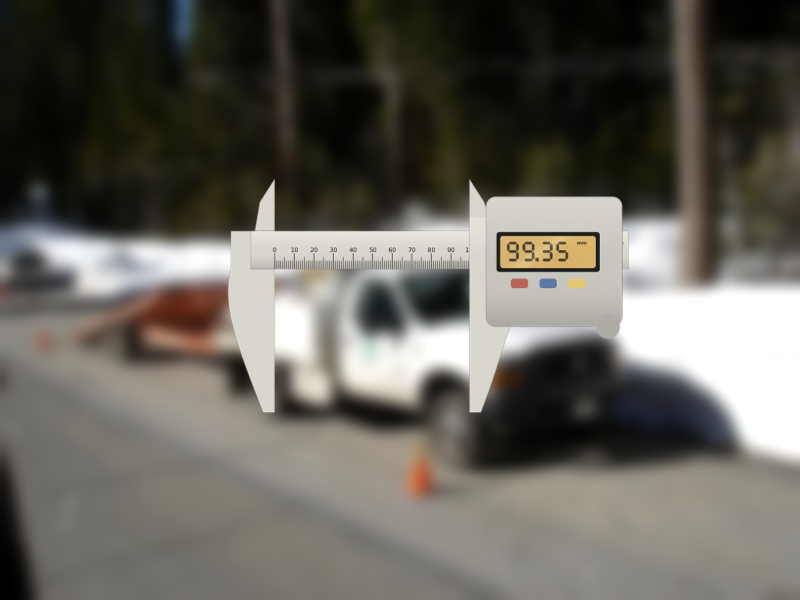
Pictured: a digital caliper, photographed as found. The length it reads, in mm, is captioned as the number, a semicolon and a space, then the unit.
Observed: 99.35; mm
